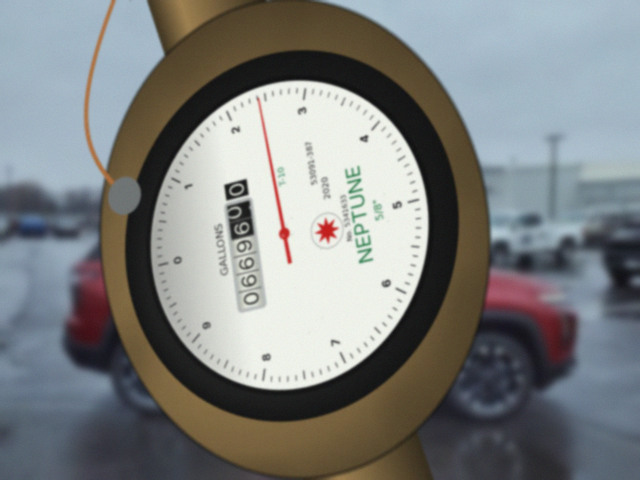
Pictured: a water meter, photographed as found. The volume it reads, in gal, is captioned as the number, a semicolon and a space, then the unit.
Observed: 669602.4; gal
